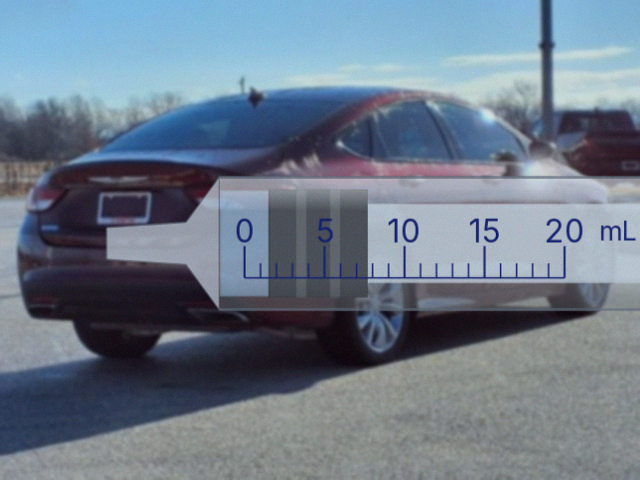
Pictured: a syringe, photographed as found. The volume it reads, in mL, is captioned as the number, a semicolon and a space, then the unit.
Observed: 1.5; mL
